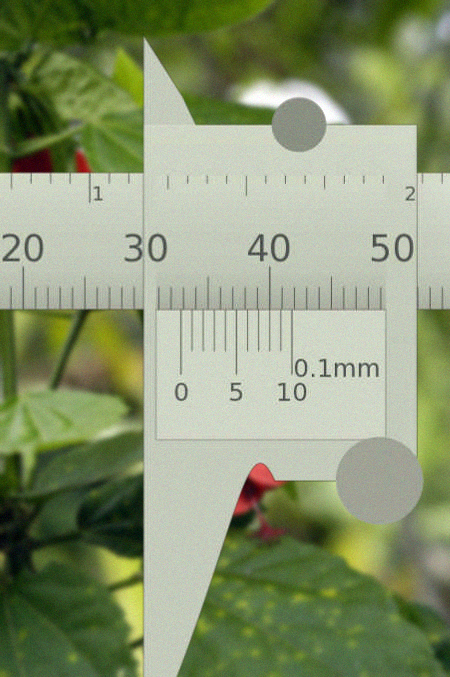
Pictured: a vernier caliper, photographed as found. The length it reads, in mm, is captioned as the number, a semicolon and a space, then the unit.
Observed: 32.8; mm
